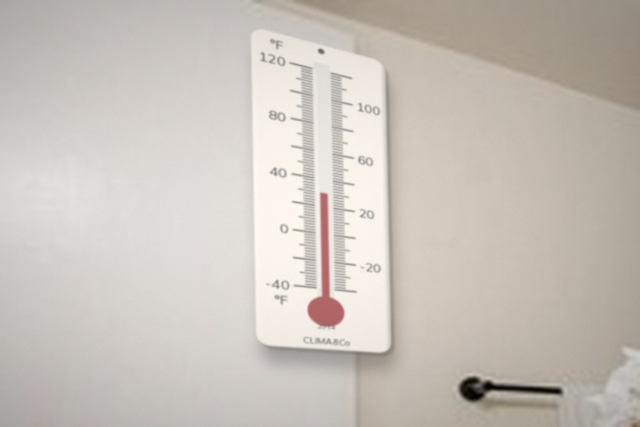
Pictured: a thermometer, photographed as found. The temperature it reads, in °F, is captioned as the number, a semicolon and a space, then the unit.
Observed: 30; °F
